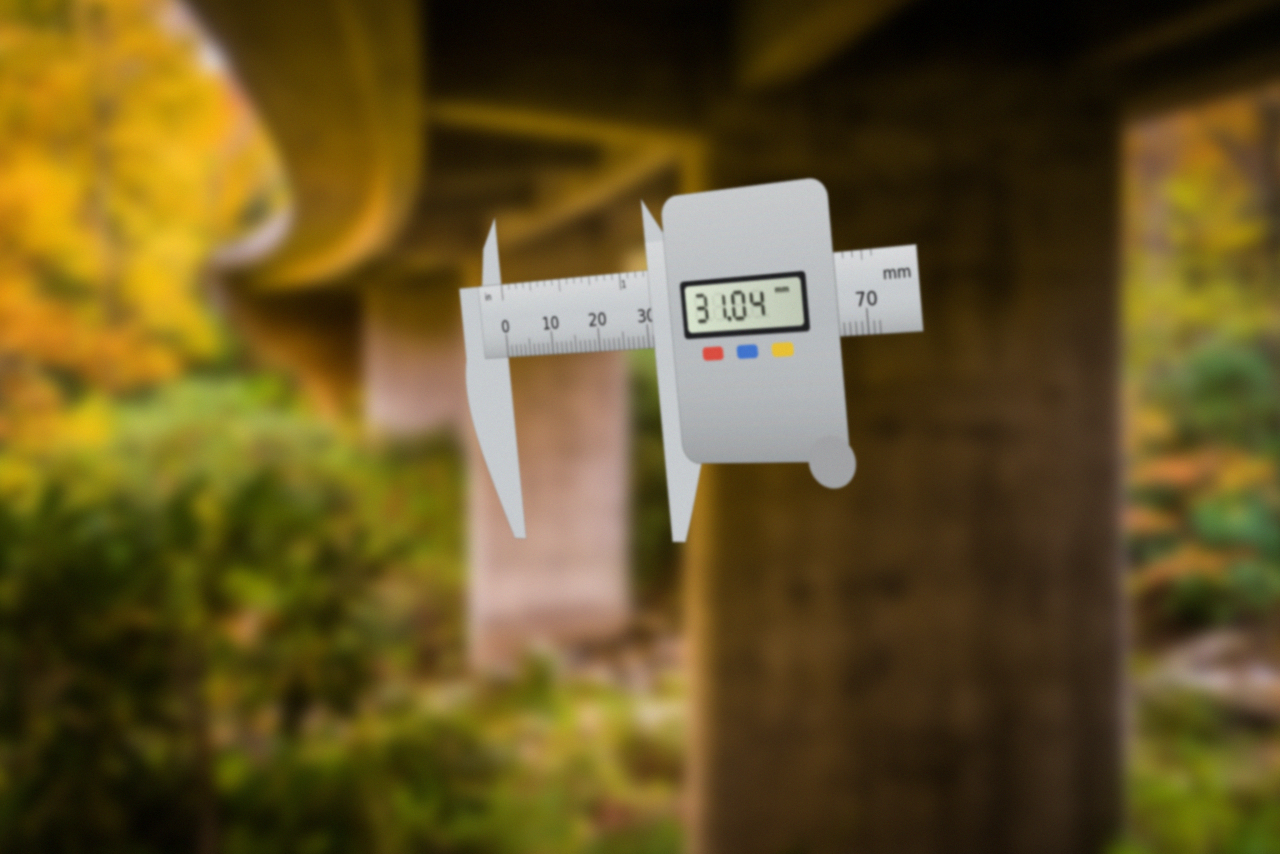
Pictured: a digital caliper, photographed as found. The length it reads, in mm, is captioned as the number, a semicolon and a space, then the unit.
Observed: 31.04; mm
